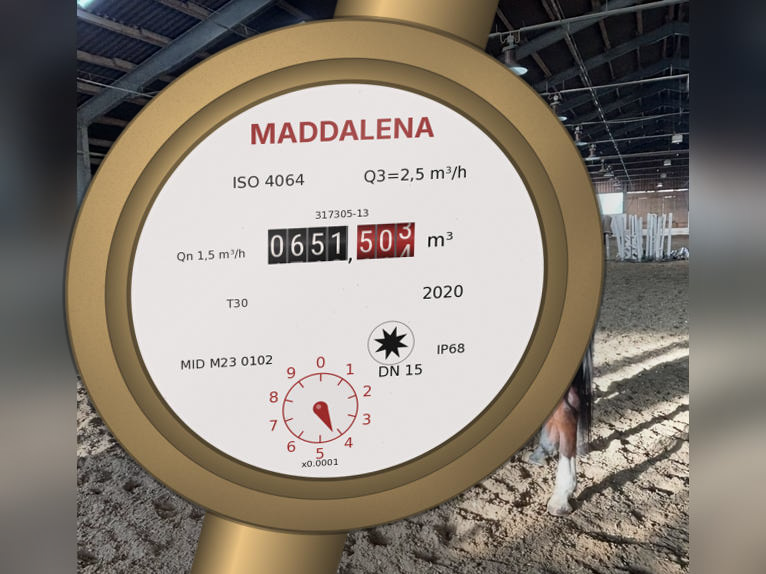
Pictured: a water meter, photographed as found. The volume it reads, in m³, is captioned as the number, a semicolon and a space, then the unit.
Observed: 651.5034; m³
